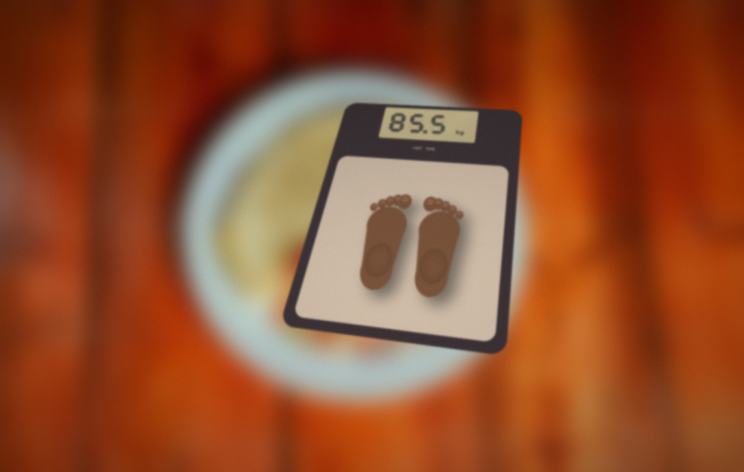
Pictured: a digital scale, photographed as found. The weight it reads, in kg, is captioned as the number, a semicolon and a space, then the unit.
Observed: 85.5; kg
